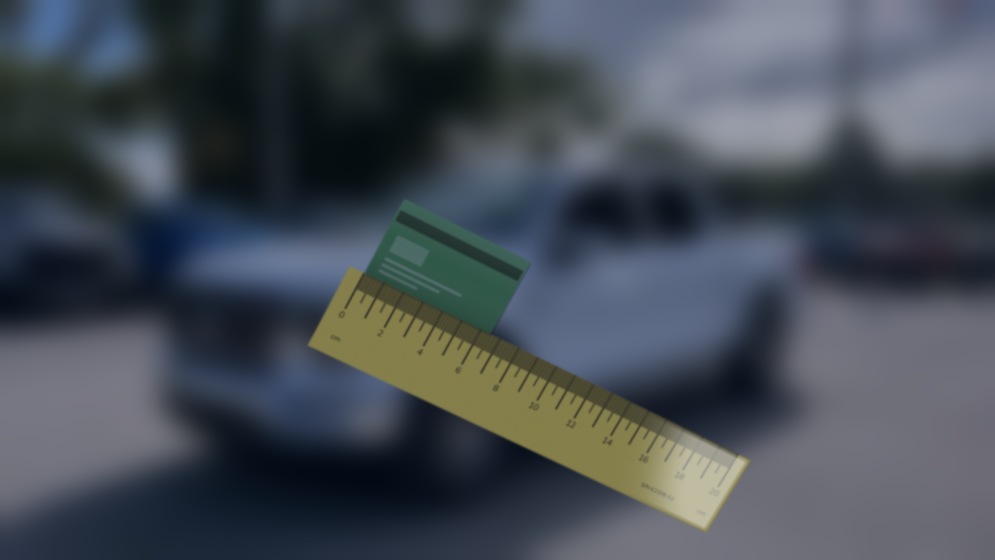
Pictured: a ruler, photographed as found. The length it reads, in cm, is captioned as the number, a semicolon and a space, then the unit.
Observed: 6.5; cm
